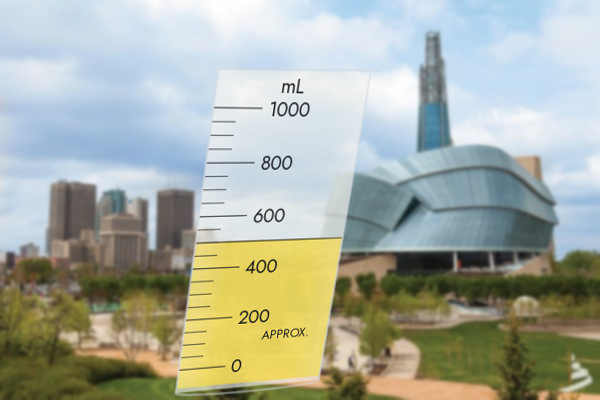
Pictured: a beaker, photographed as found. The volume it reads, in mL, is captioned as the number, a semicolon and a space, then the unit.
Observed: 500; mL
